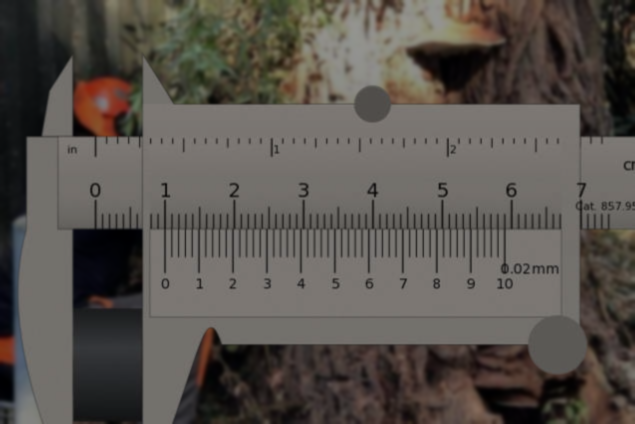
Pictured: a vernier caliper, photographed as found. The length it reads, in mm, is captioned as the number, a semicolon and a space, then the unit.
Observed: 10.0; mm
